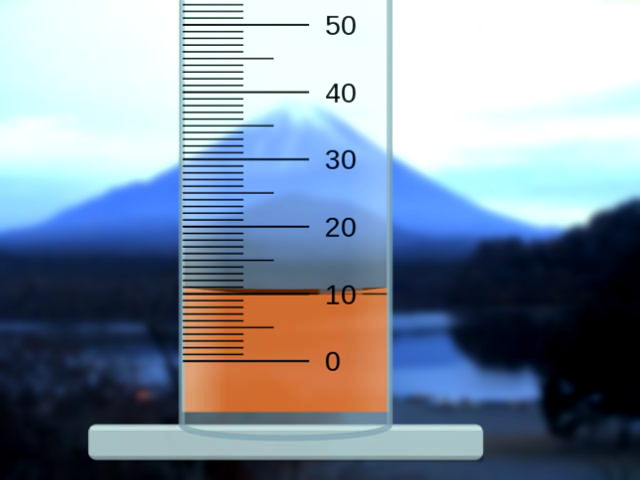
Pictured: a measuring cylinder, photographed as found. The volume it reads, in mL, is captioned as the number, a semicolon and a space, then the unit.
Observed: 10; mL
